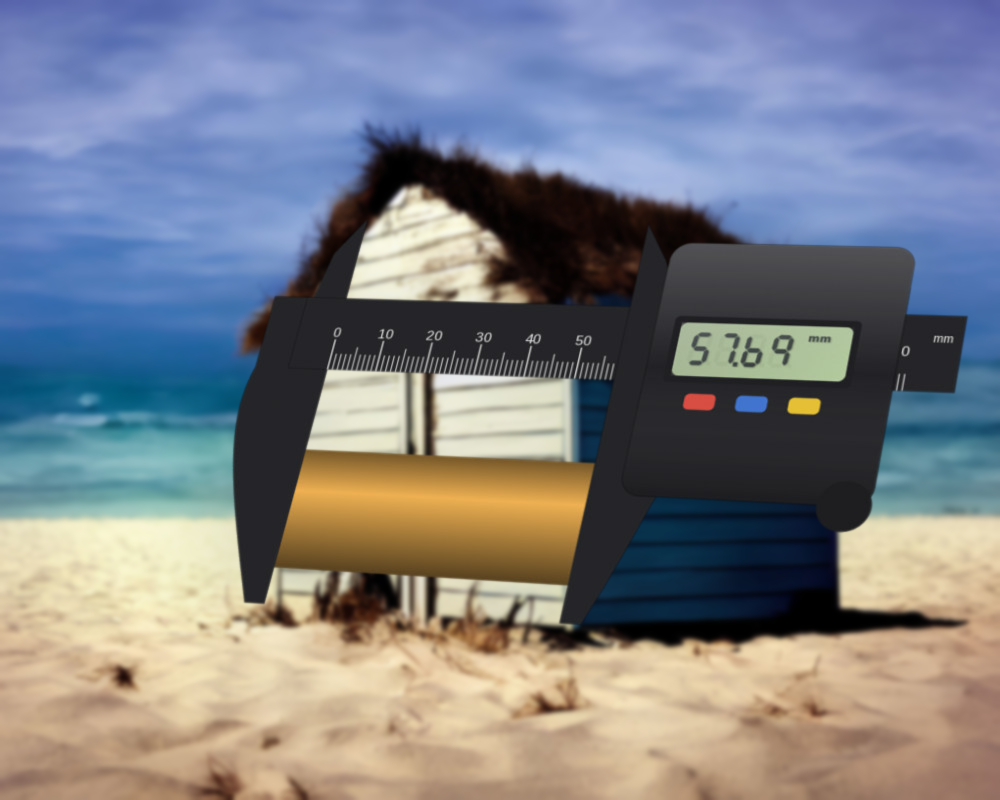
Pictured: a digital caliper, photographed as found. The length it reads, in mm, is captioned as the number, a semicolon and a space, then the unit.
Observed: 57.69; mm
